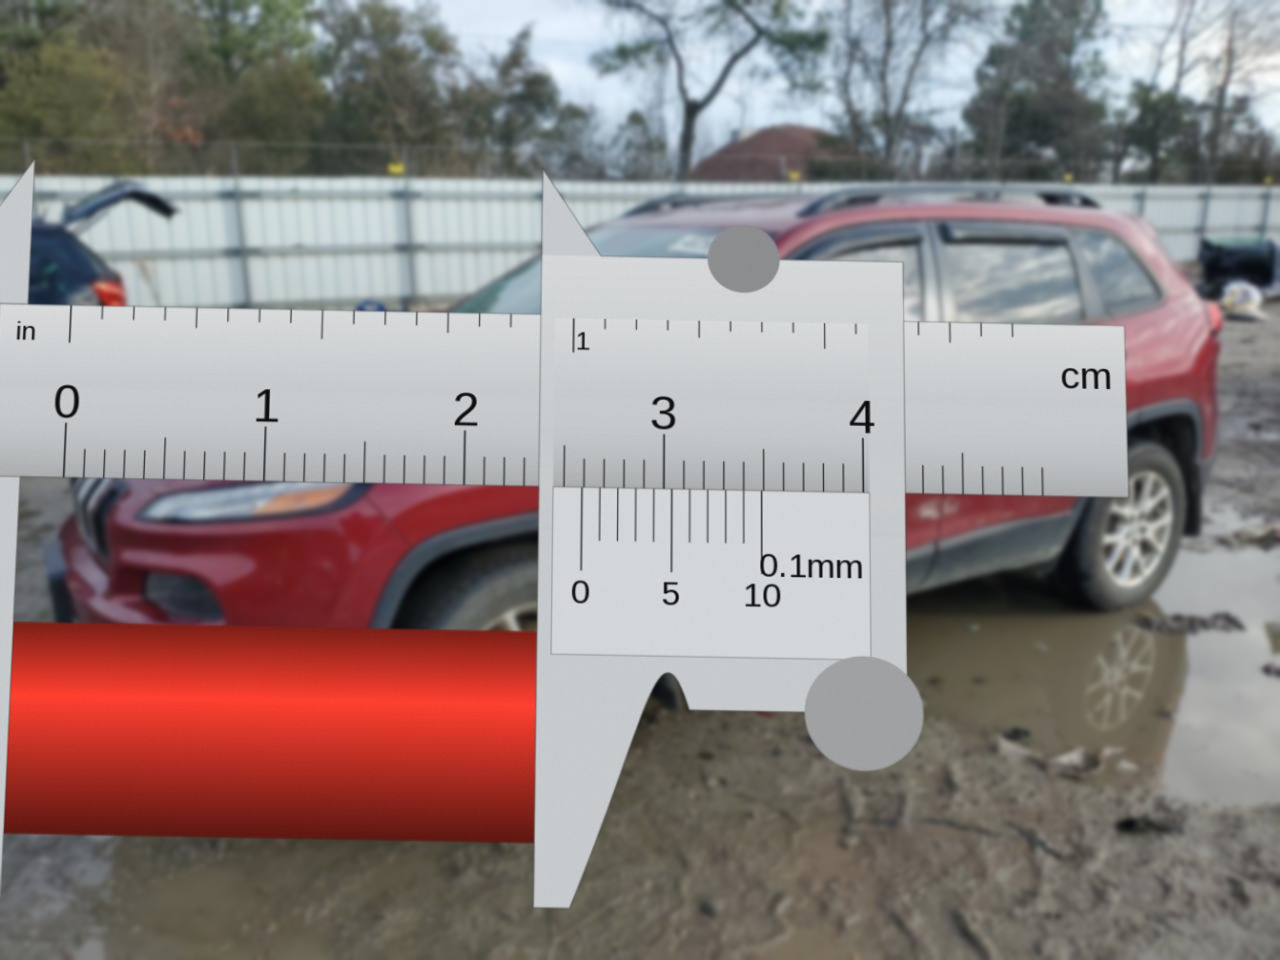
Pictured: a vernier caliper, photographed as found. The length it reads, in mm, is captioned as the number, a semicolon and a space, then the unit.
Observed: 25.9; mm
